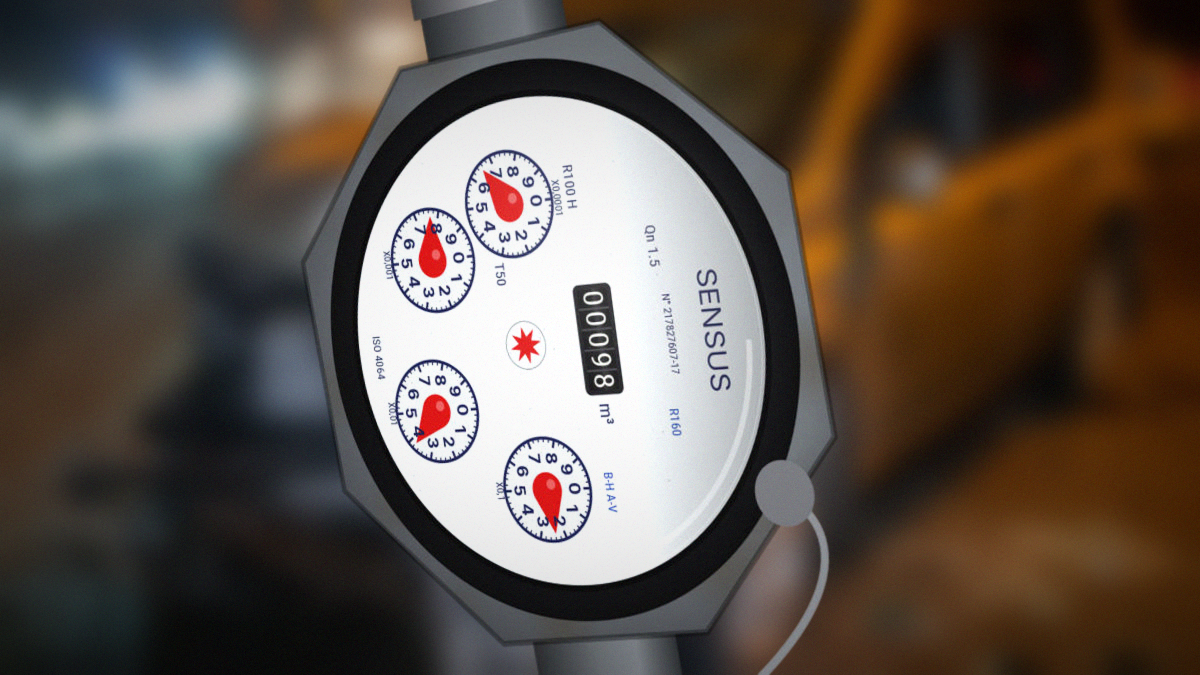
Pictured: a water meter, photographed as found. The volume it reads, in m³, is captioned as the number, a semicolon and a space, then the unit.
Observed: 98.2376; m³
